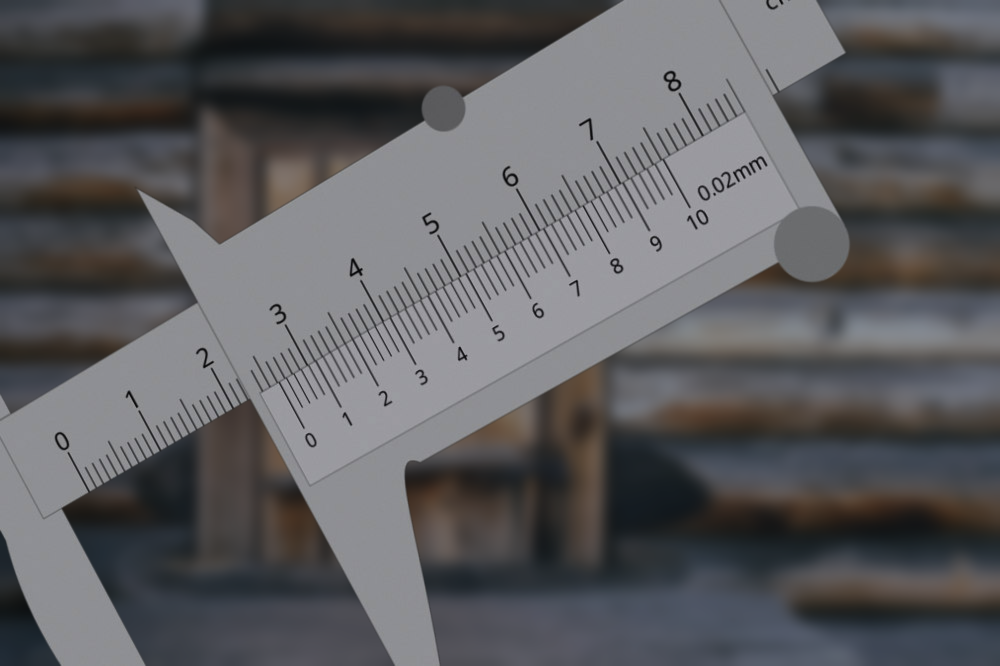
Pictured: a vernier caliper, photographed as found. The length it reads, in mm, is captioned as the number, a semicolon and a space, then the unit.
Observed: 26.2; mm
